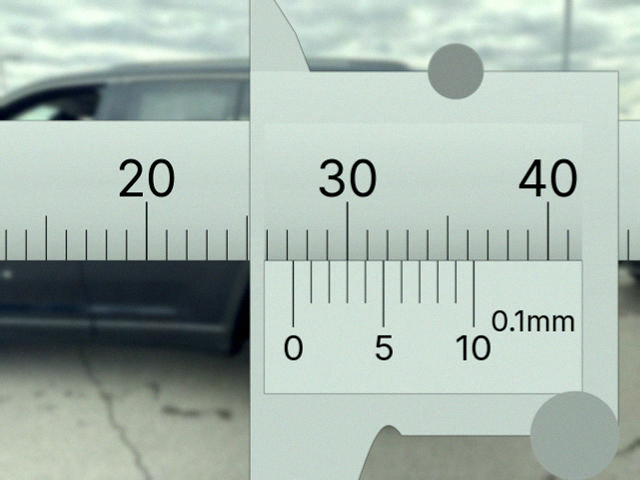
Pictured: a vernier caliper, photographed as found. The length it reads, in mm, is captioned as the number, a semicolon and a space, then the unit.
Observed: 27.3; mm
